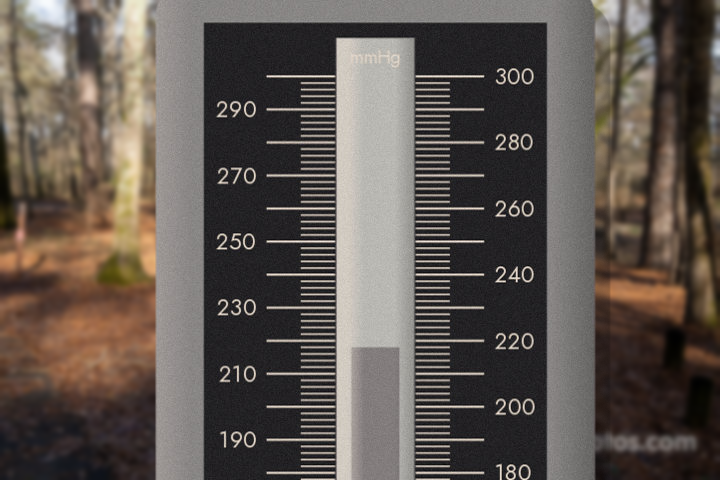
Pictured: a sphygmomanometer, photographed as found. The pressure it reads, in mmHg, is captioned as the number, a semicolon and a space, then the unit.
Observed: 218; mmHg
